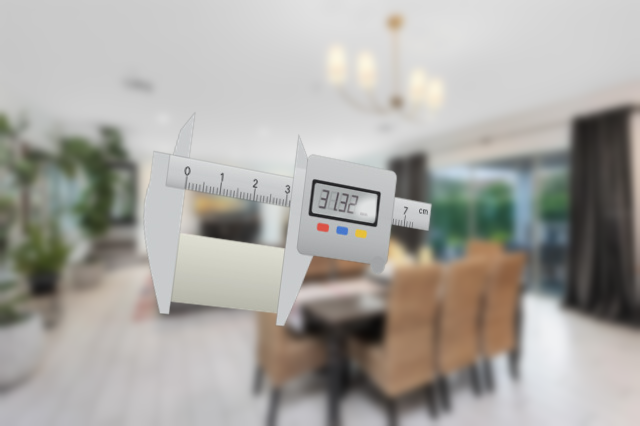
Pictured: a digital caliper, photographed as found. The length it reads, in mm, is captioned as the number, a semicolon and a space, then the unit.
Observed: 31.32; mm
